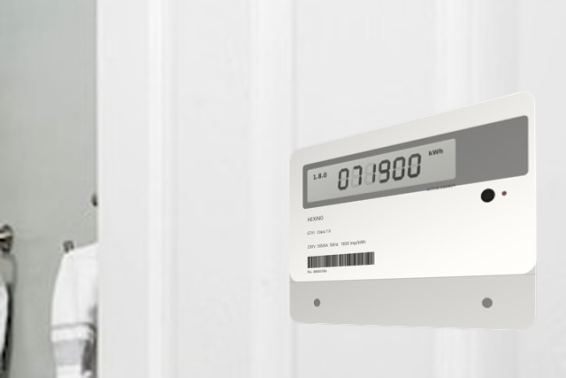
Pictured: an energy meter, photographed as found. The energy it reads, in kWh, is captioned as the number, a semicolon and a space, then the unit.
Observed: 71900; kWh
